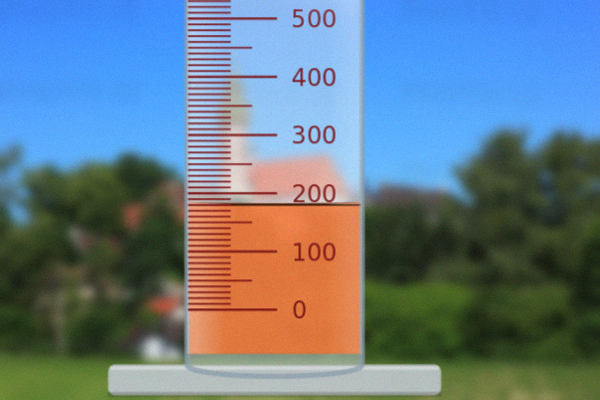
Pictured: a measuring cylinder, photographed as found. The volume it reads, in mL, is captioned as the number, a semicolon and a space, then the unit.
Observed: 180; mL
